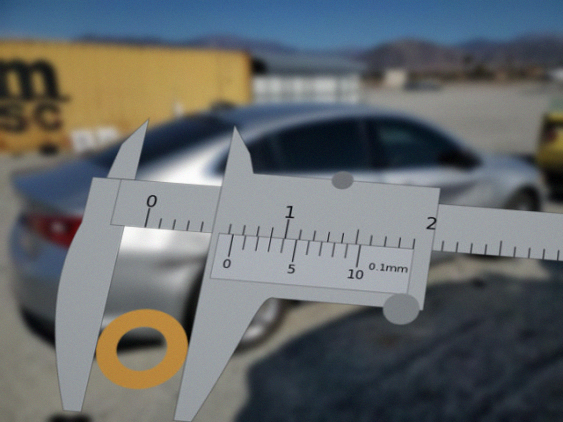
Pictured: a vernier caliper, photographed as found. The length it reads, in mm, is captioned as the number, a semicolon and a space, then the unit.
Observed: 6.3; mm
